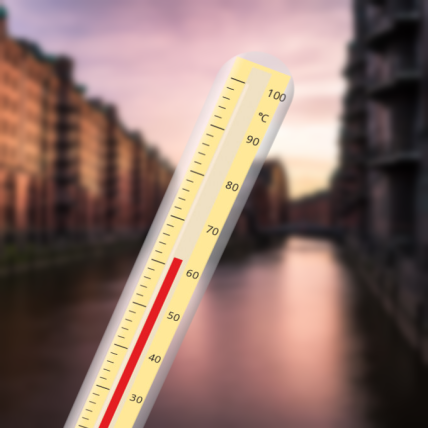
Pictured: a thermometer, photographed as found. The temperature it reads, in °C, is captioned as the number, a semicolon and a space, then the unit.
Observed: 62; °C
